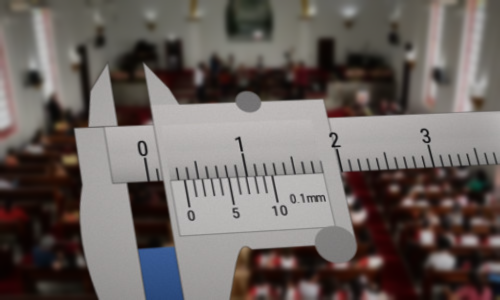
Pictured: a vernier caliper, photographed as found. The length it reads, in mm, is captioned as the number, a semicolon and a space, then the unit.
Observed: 3.6; mm
